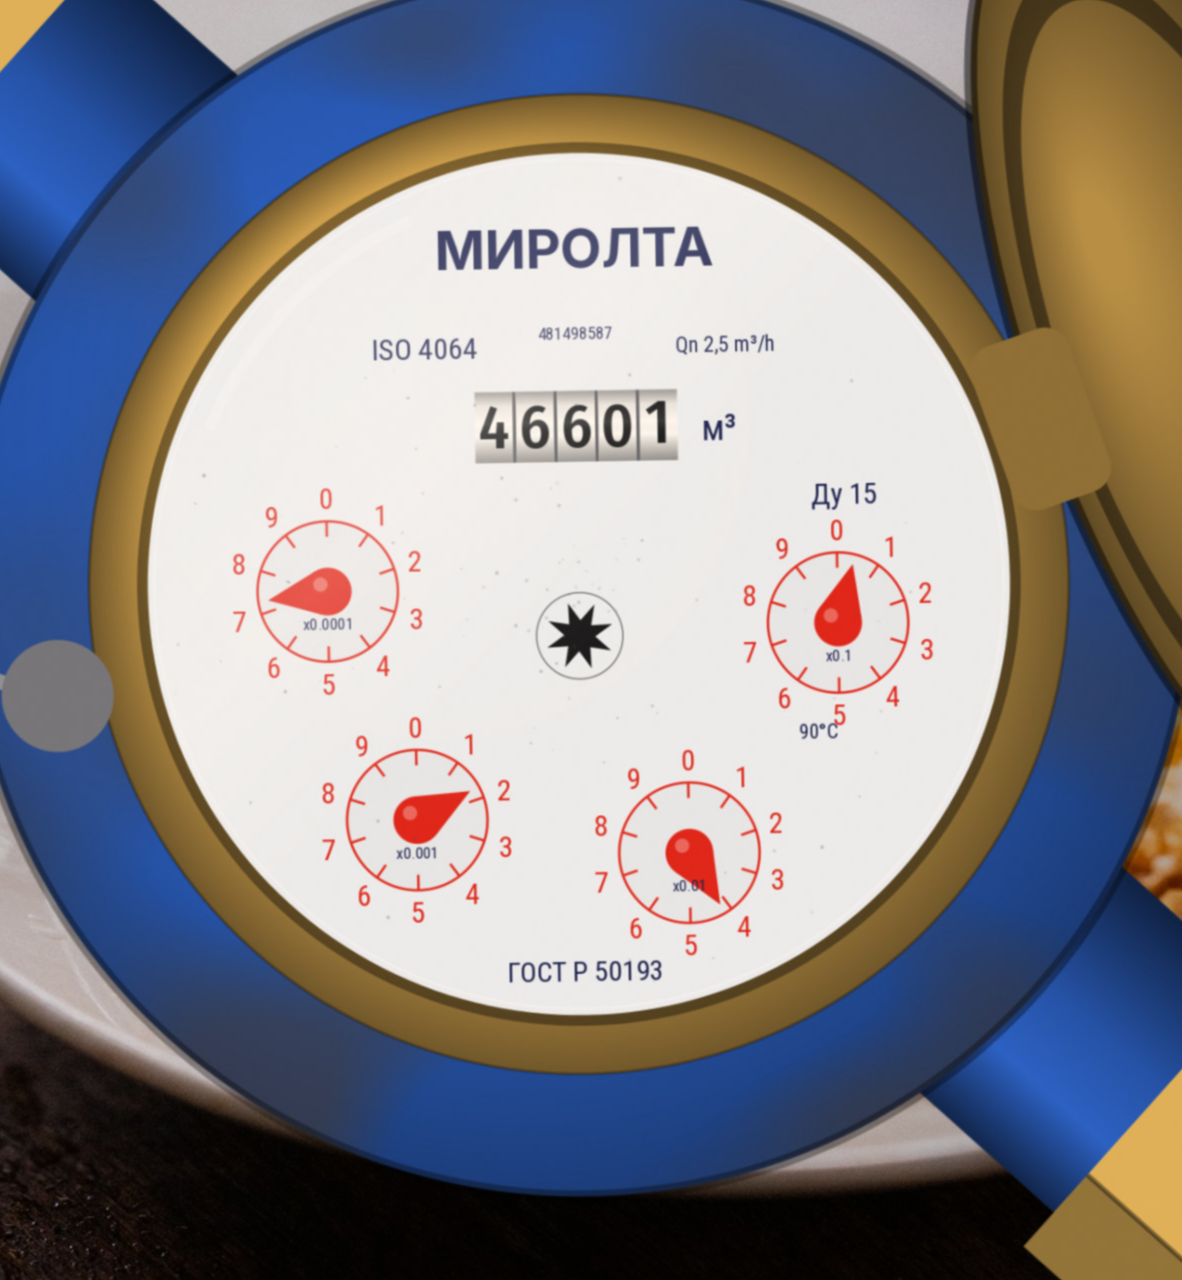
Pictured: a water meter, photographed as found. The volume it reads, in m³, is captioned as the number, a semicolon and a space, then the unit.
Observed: 46601.0417; m³
